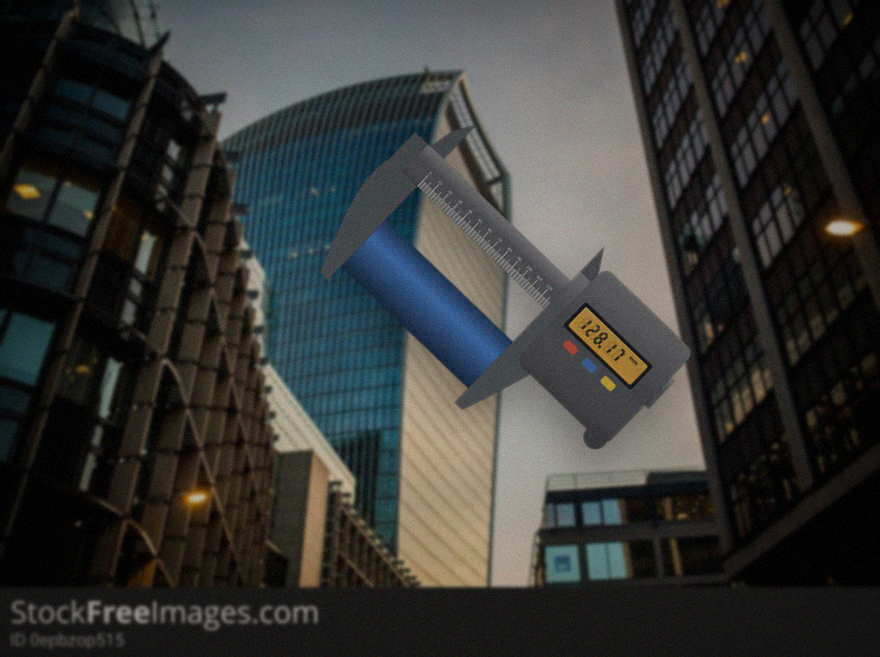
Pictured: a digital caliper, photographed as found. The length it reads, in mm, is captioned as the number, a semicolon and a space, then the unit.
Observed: 128.17; mm
